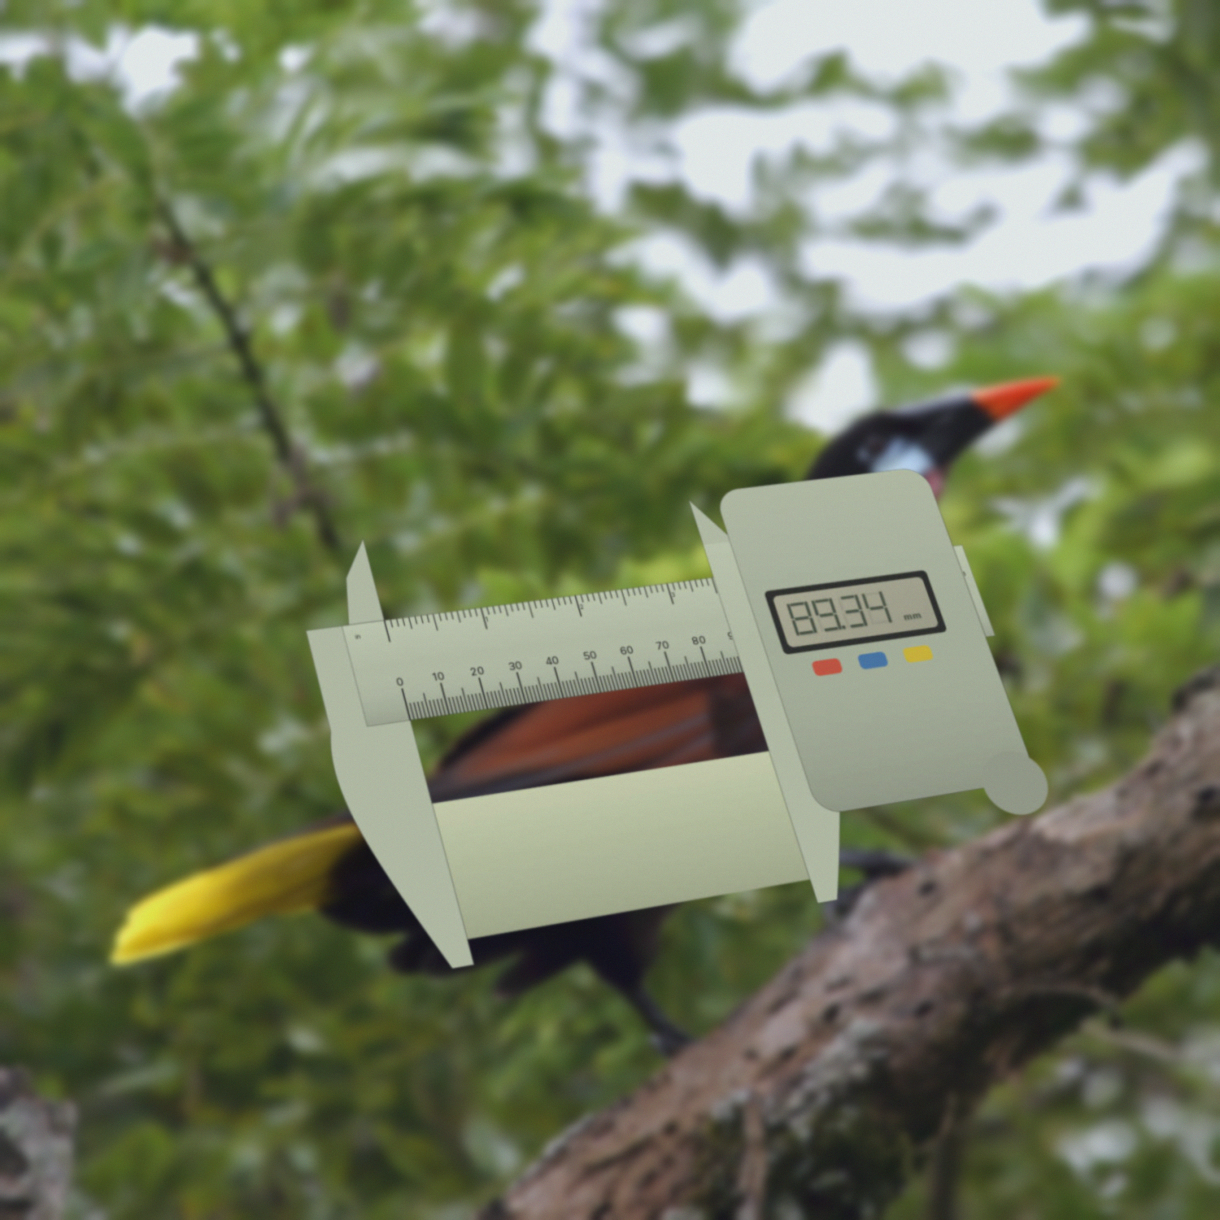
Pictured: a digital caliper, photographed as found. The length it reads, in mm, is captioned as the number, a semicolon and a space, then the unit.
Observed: 89.34; mm
